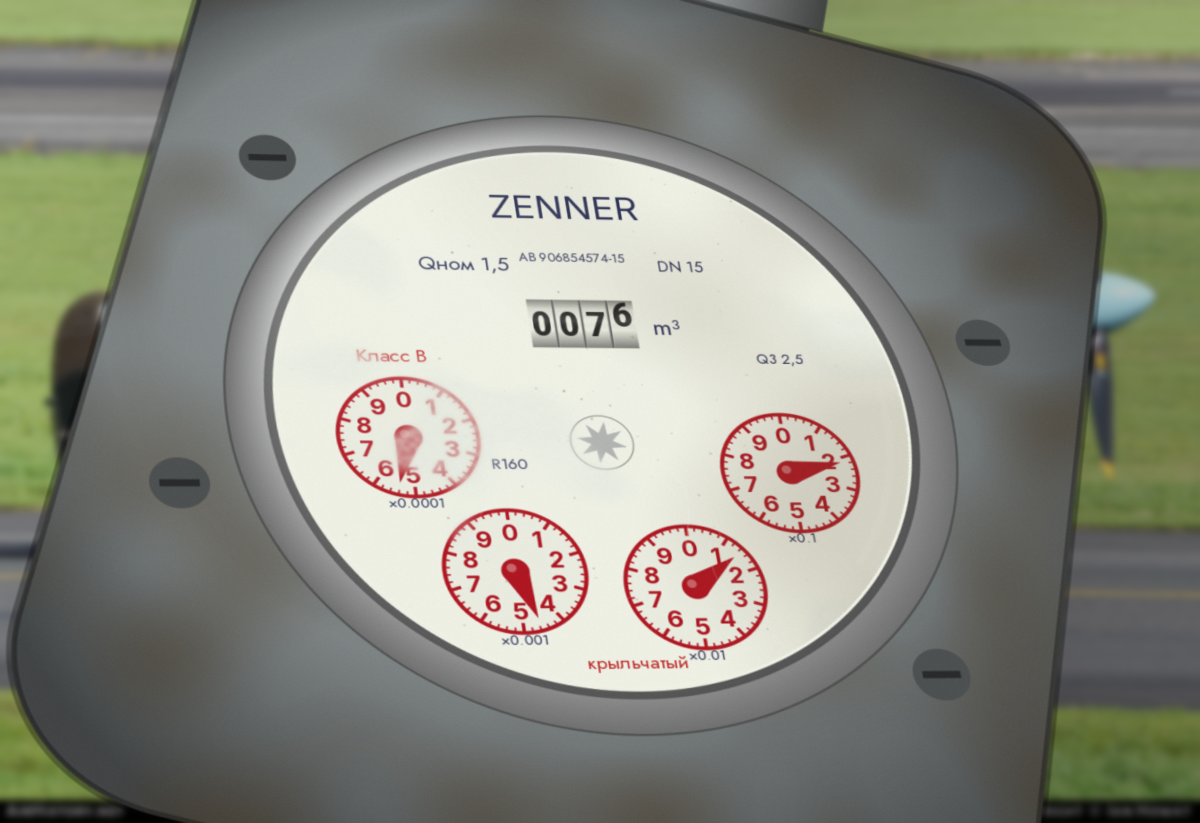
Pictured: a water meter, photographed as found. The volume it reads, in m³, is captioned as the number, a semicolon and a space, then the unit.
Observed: 76.2145; m³
